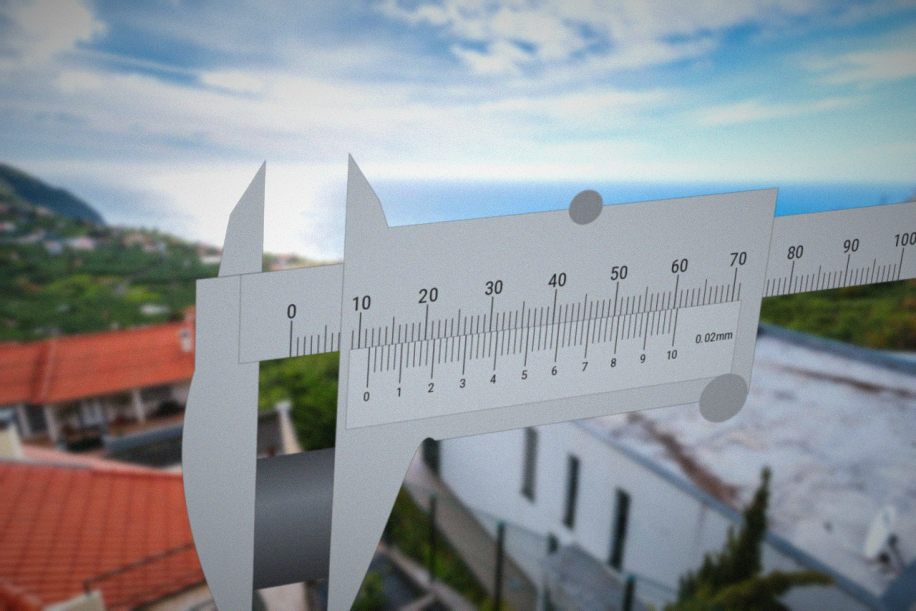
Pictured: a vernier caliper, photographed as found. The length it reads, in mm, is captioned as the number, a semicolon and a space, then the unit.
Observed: 11.6; mm
